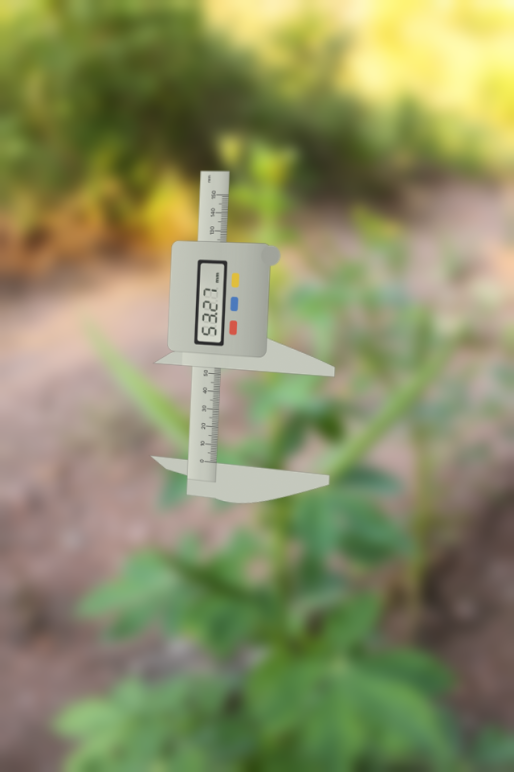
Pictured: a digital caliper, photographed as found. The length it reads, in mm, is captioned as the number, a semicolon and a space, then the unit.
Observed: 53.27; mm
